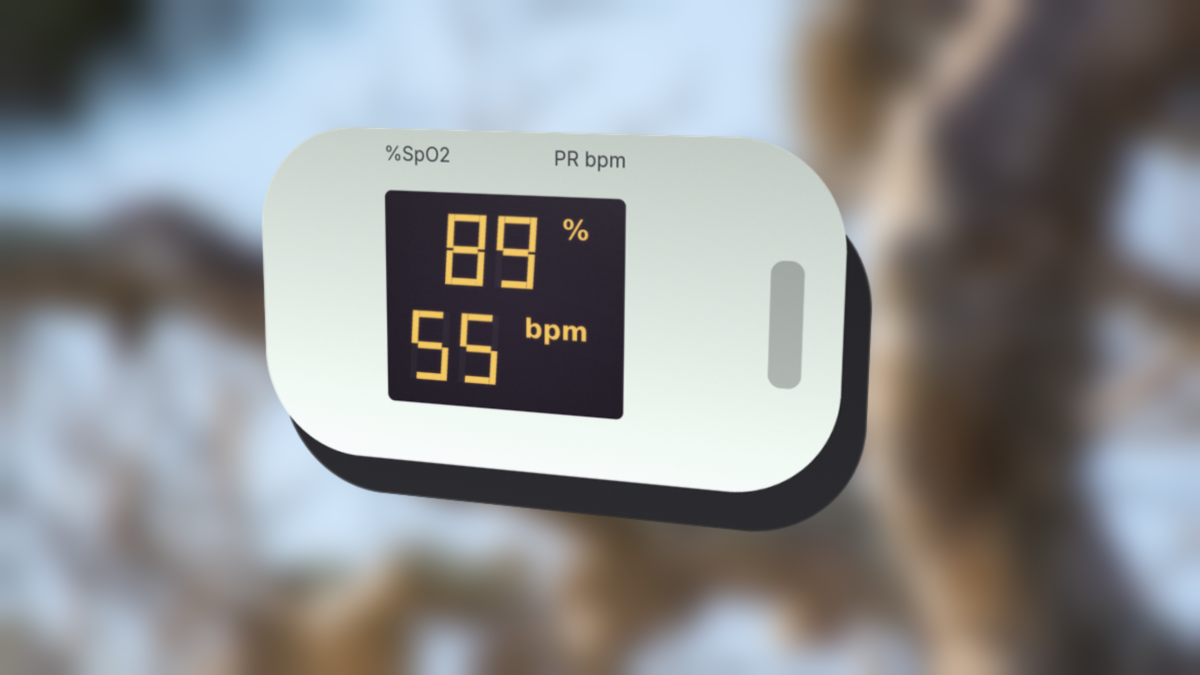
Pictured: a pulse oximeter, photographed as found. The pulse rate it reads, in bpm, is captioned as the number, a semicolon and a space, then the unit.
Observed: 55; bpm
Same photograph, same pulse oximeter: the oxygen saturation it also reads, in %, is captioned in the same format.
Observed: 89; %
